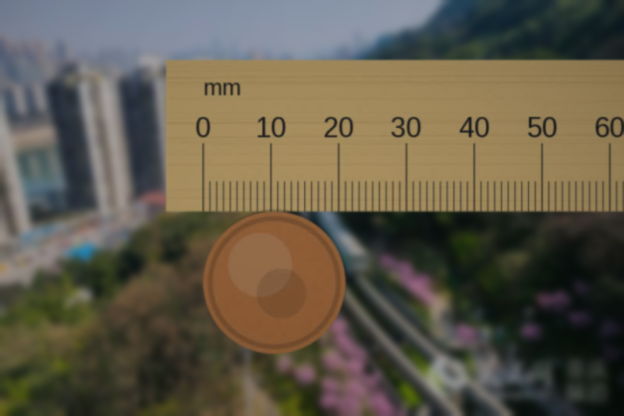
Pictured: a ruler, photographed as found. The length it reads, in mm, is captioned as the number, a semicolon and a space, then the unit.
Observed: 21; mm
